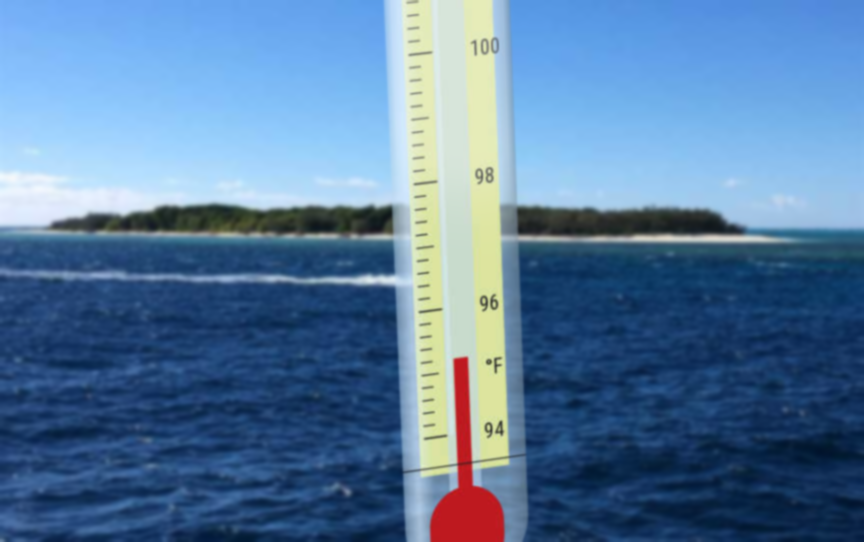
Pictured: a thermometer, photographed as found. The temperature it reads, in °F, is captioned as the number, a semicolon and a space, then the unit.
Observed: 95.2; °F
